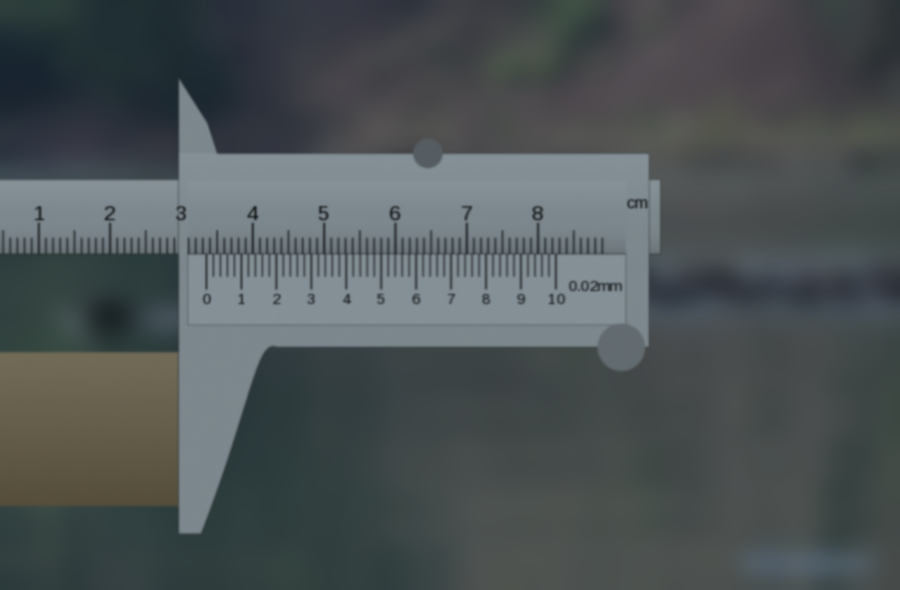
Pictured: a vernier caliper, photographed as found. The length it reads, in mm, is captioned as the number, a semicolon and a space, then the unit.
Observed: 33.5; mm
